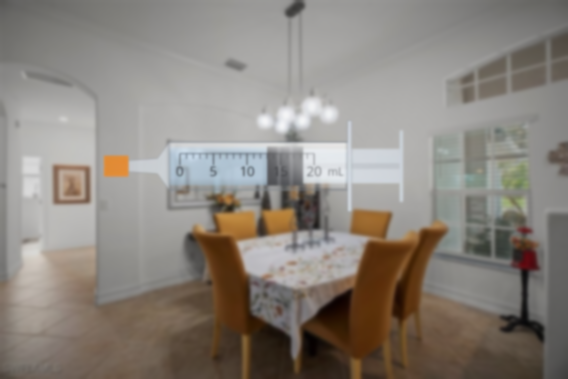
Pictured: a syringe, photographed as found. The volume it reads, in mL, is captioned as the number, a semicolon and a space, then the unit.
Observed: 13; mL
